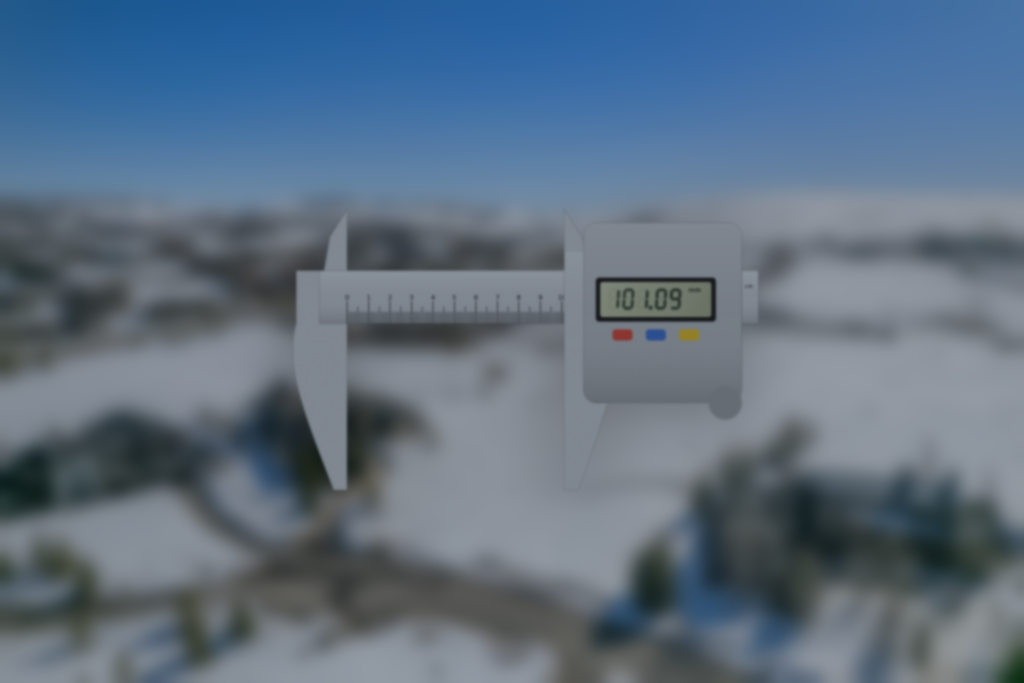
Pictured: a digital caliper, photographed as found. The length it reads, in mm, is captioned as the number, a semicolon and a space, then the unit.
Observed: 101.09; mm
